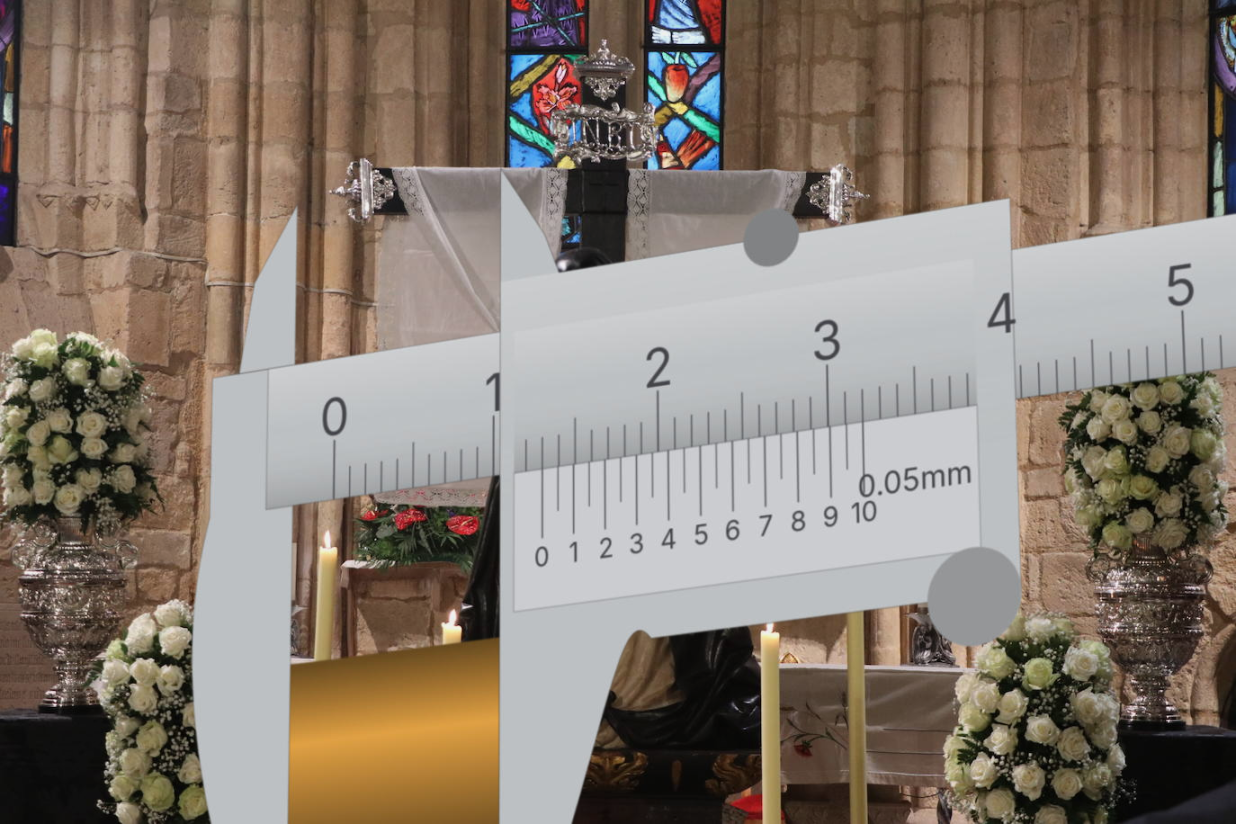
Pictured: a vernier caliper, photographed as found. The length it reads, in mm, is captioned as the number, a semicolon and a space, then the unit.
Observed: 13.0; mm
